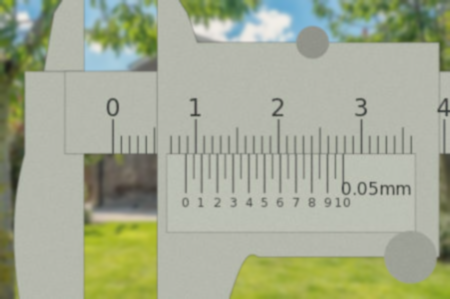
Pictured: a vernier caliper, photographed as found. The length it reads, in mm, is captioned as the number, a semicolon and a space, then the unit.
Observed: 8.8; mm
